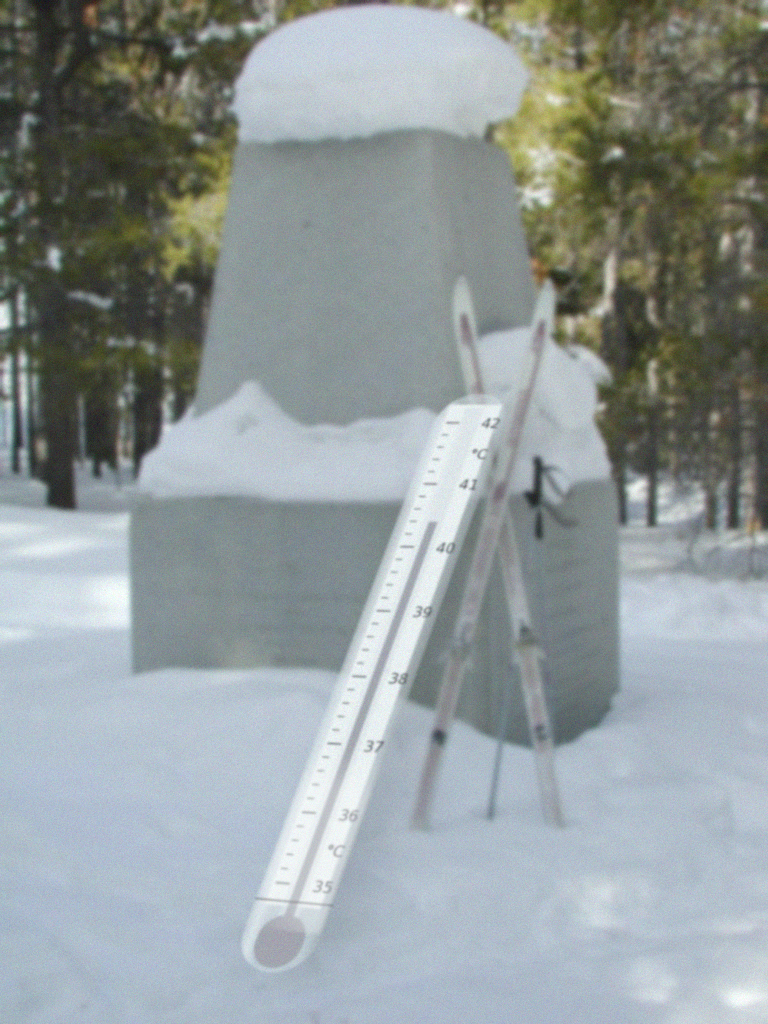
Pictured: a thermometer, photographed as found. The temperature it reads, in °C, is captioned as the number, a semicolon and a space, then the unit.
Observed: 40.4; °C
